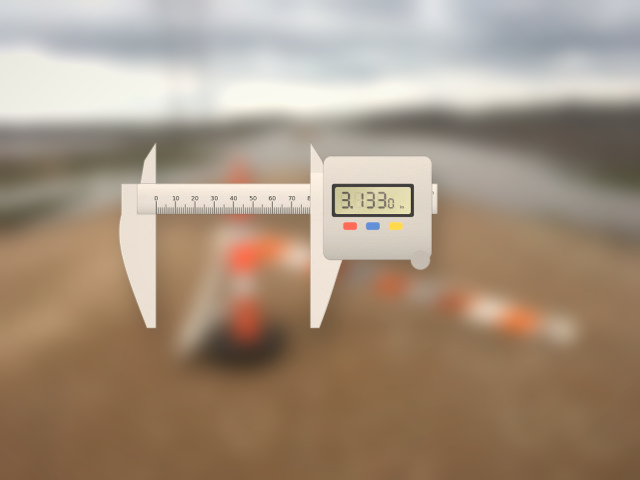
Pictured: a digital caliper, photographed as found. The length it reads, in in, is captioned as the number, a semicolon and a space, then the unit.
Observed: 3.1330; in
